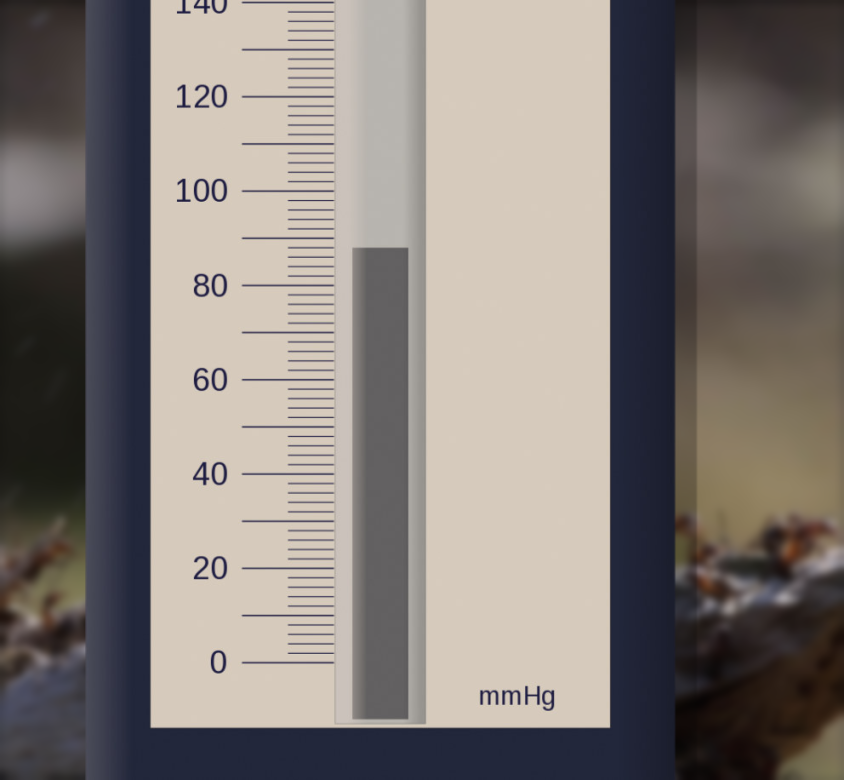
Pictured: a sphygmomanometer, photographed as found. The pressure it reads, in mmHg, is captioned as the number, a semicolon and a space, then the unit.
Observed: 88; mmHg
